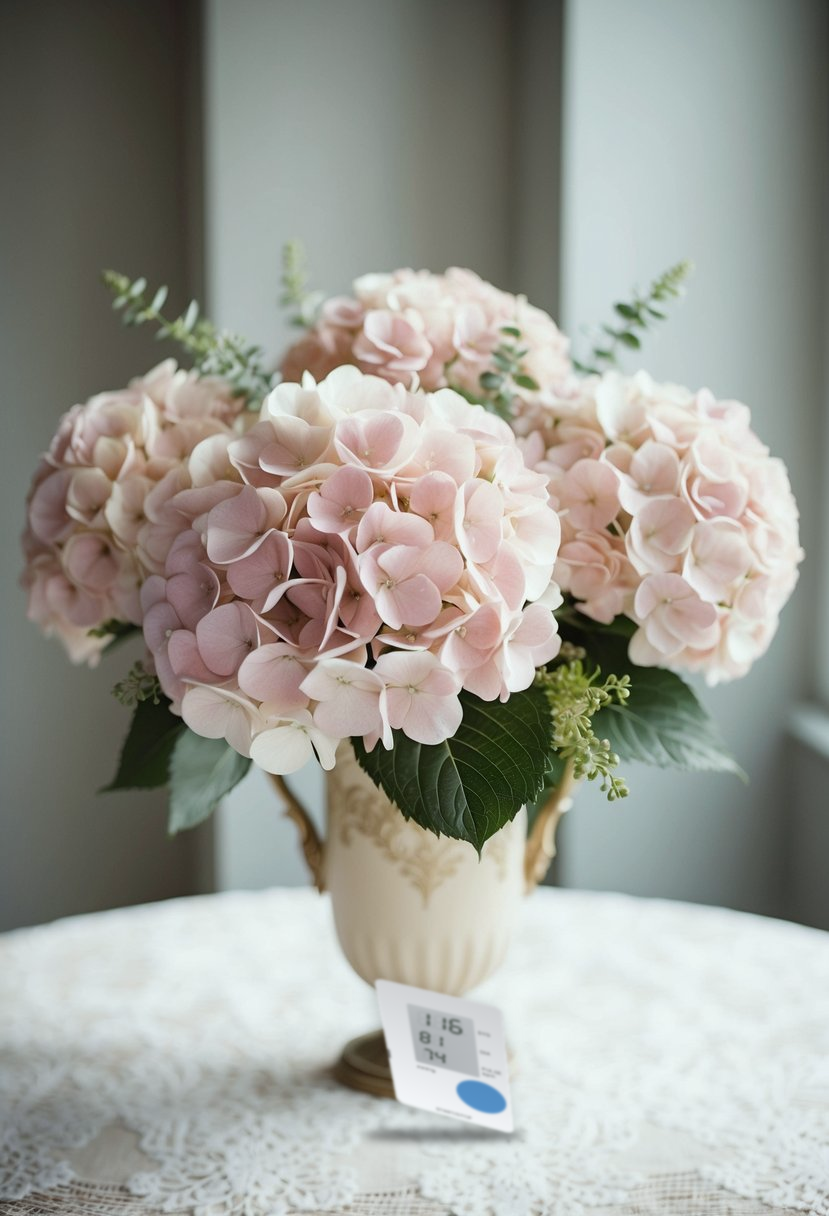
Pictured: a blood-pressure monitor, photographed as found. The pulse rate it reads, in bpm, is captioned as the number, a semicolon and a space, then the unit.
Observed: 74; bpm
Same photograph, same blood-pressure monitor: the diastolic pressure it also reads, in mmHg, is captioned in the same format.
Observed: 81; mmHg
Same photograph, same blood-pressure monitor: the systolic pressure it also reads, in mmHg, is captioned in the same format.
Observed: 116; mmHg
